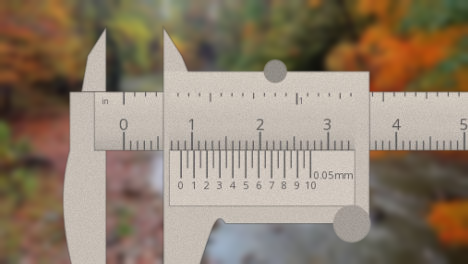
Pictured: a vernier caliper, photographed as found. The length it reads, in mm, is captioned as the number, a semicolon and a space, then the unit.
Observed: 8.4; mm
